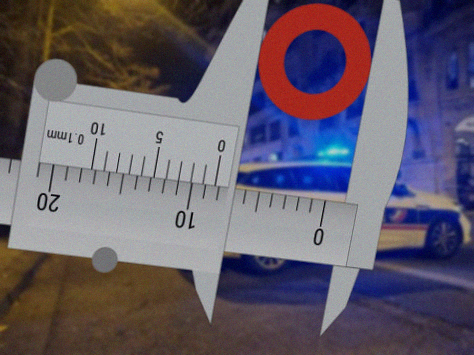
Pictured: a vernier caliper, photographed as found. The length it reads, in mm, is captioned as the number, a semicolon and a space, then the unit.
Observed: 8.3; mm
